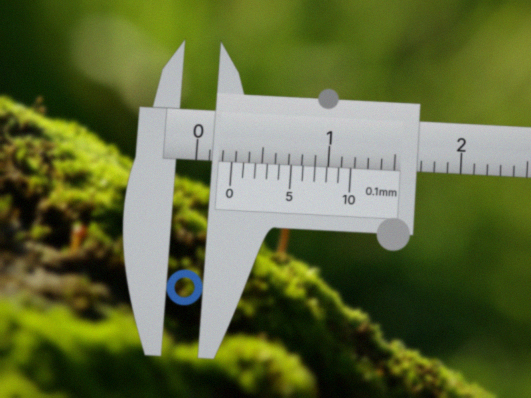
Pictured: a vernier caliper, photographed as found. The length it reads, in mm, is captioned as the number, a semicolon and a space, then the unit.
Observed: 2.7; mm
